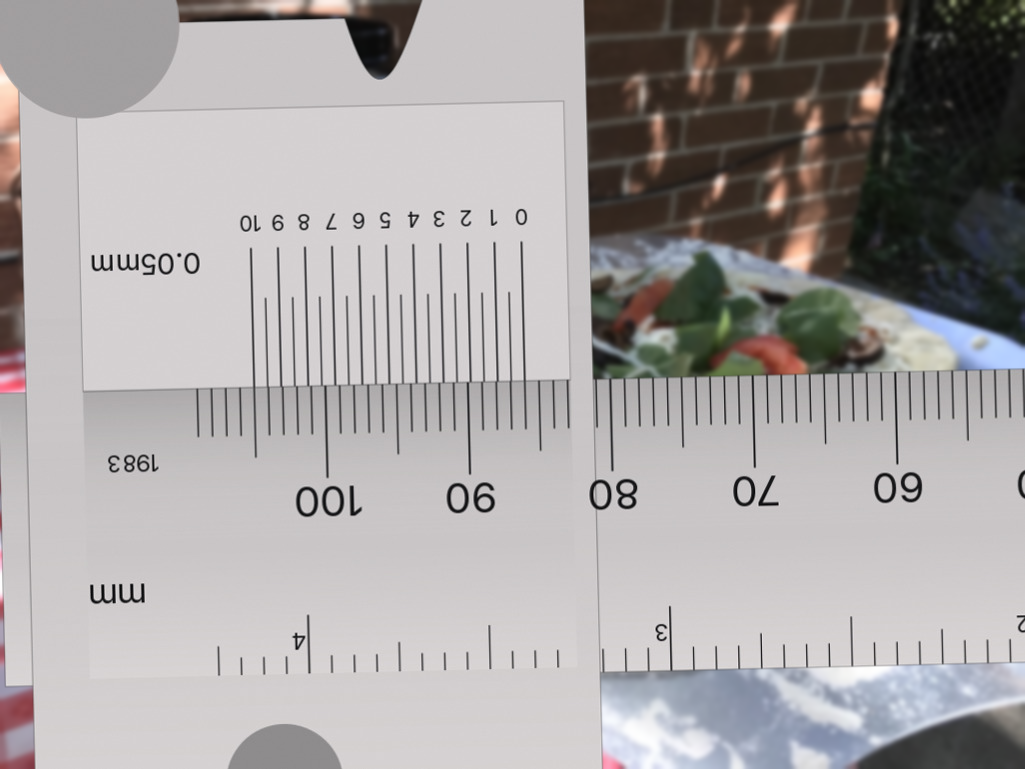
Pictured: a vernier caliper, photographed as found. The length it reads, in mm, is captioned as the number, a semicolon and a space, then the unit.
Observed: 86.0; mm
